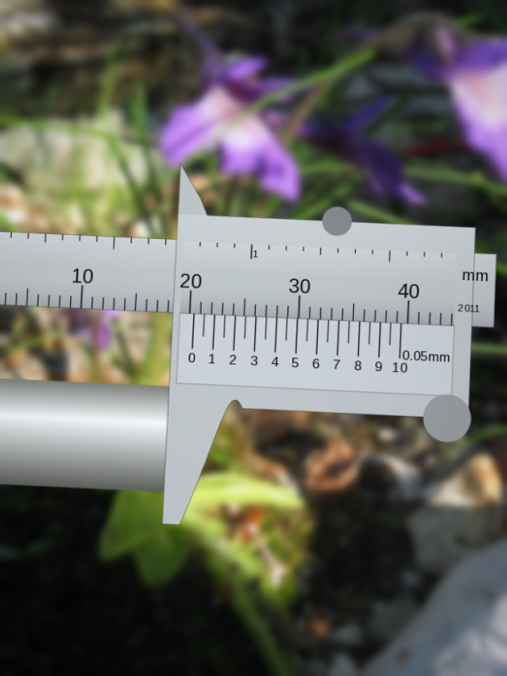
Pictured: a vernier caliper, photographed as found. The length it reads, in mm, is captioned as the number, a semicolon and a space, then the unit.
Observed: 20.4; mm
